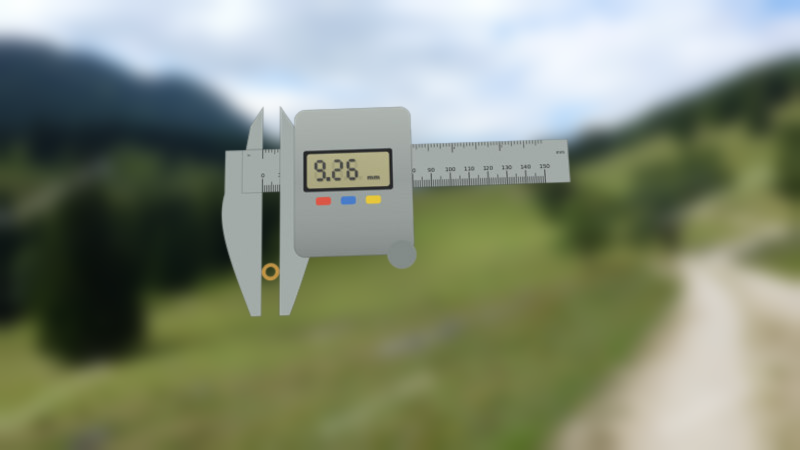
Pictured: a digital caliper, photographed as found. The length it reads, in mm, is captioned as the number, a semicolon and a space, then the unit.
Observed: 9.26; mm
